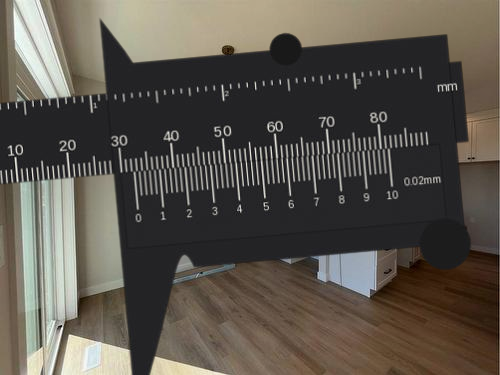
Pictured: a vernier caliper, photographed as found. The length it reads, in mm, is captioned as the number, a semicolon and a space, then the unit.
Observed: 32.5; mm
